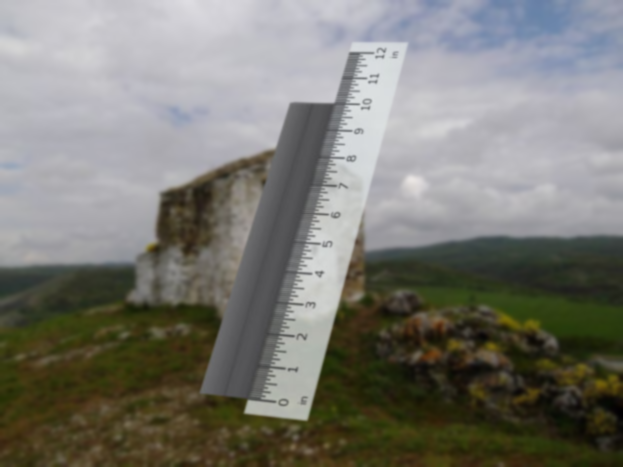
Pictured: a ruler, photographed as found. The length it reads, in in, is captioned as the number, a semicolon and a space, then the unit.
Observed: 10; in
